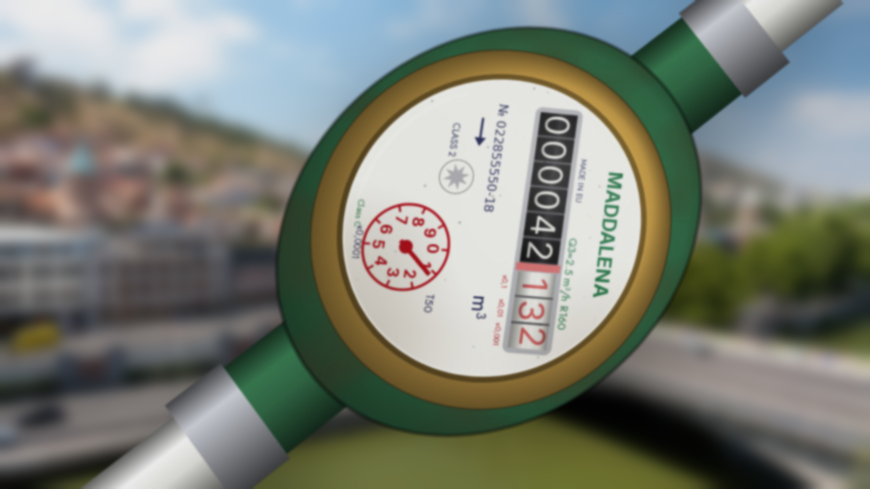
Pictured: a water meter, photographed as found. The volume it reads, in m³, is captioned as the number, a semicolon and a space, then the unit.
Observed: 42.1321; m³
